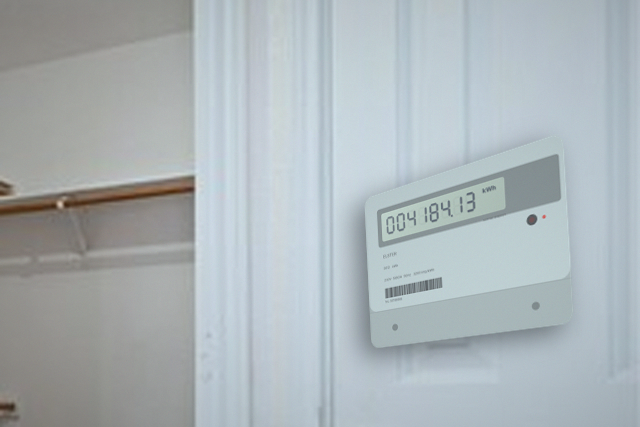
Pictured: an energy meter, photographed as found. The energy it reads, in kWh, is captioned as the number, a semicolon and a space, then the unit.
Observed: 4184.13; kWh
